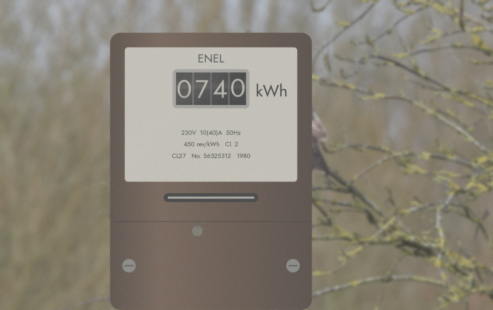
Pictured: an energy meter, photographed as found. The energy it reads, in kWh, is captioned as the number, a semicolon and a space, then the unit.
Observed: 740; kWh
